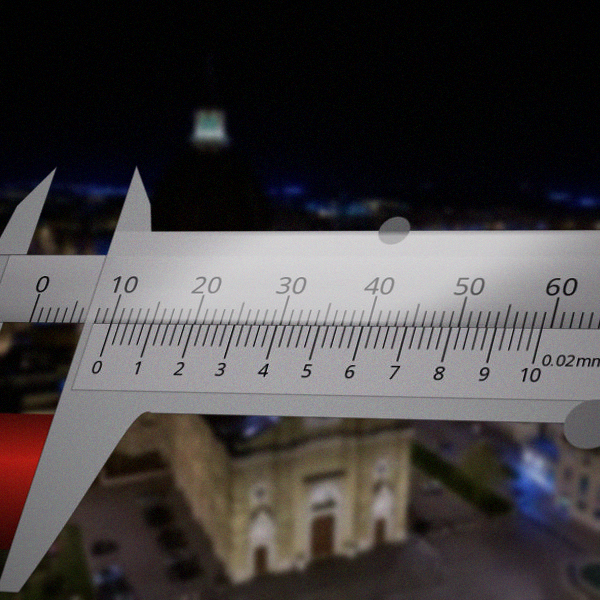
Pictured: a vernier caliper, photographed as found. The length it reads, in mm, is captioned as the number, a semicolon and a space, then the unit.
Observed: 10.0; mm
